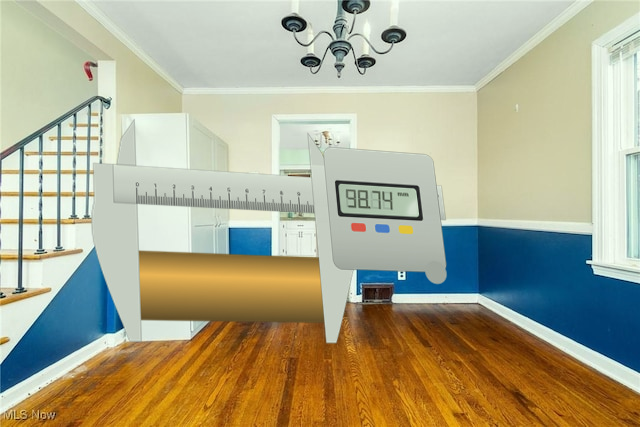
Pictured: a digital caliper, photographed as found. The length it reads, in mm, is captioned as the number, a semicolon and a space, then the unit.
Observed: 98.74; mm
